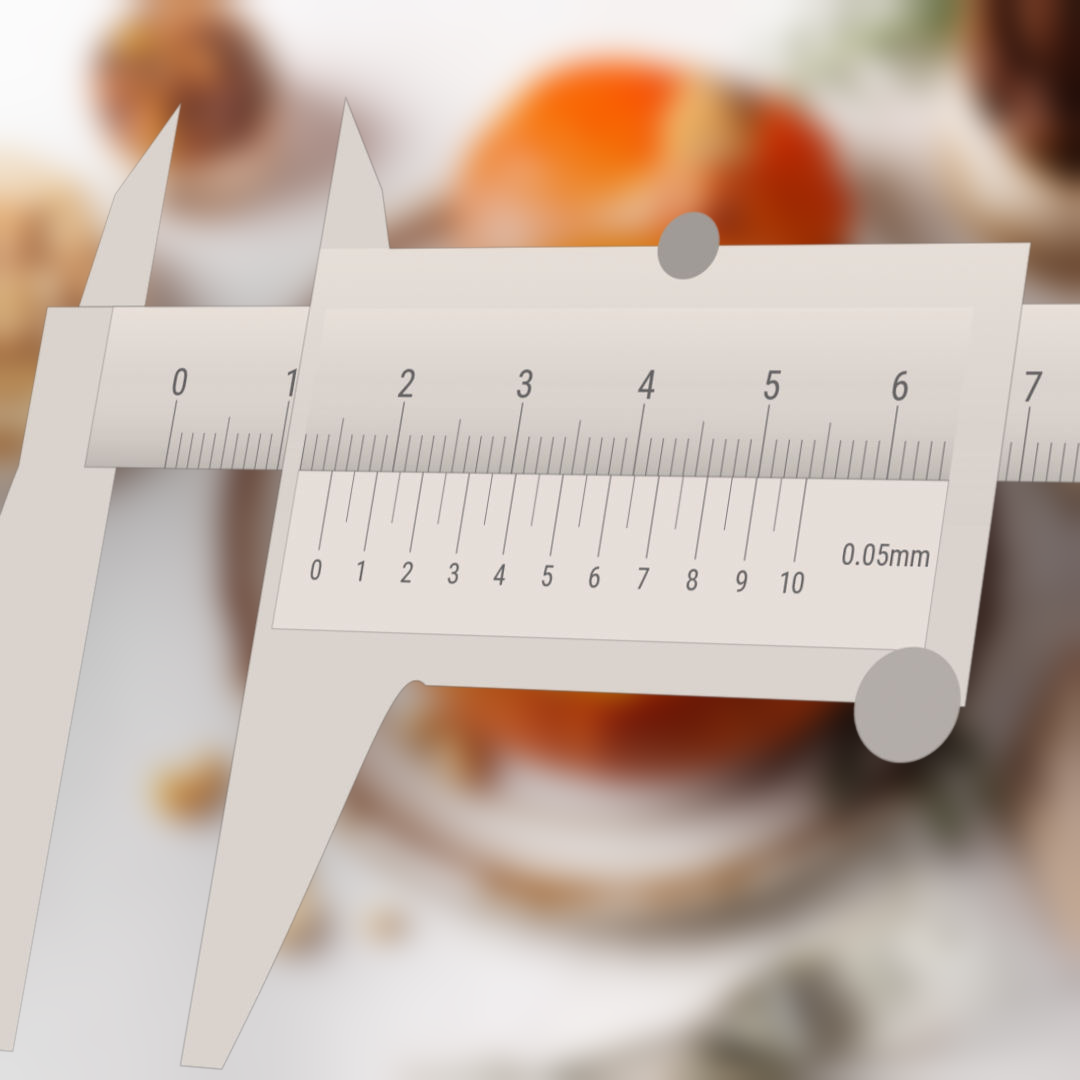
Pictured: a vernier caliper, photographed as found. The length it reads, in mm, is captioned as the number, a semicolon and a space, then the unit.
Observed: 14.8; mm
